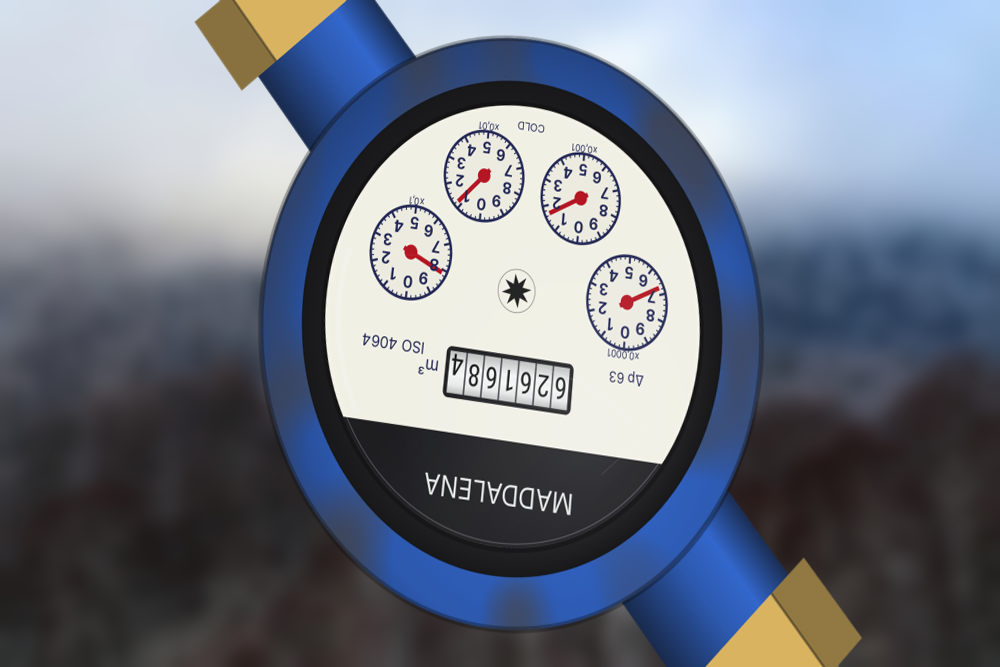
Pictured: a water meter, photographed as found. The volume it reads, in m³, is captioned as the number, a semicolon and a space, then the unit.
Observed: 6261683.8116; m³
